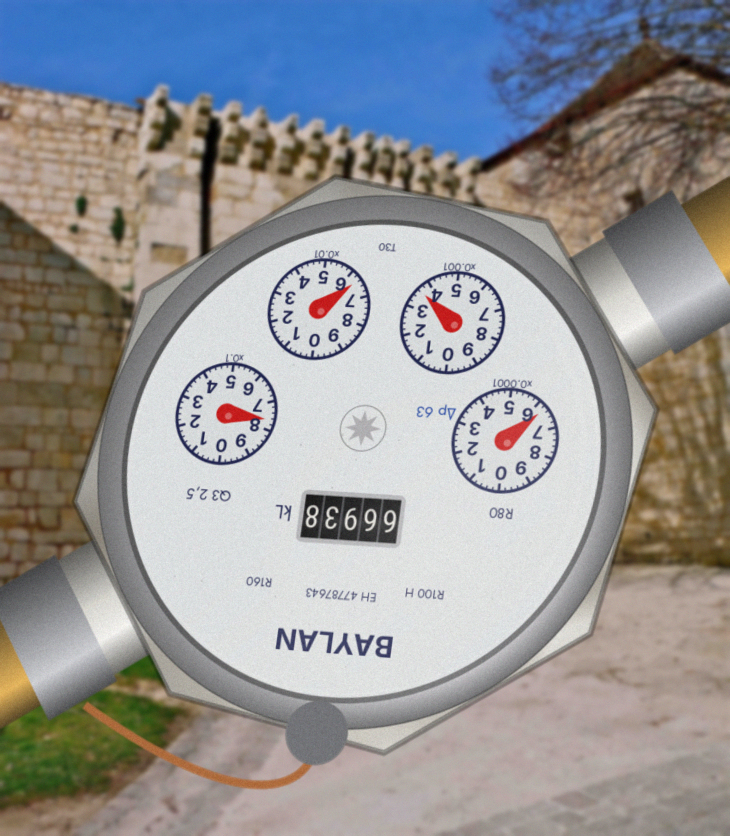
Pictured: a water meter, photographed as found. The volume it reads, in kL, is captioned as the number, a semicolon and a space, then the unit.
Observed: 66938.7636; kL
